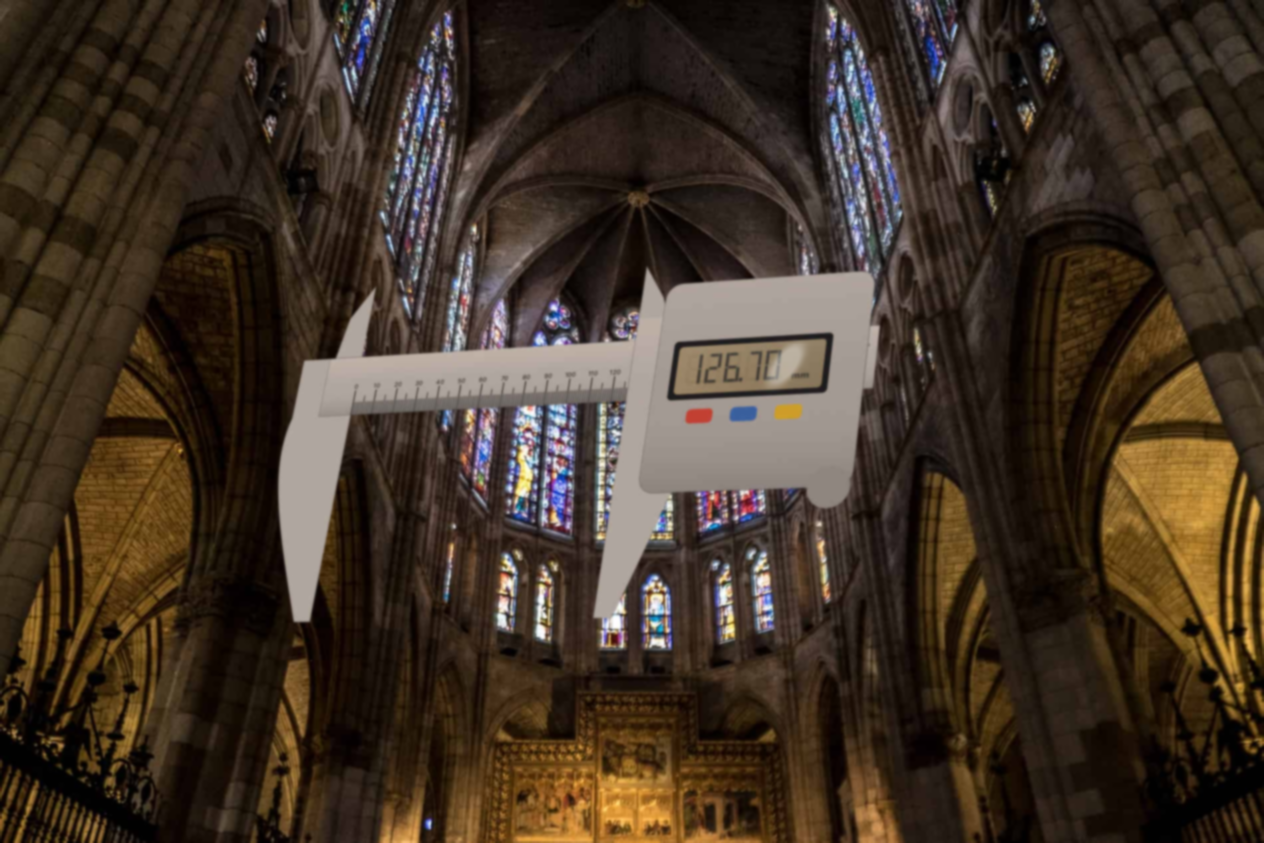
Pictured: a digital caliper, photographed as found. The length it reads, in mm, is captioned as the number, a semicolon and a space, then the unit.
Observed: 126.70; mm
